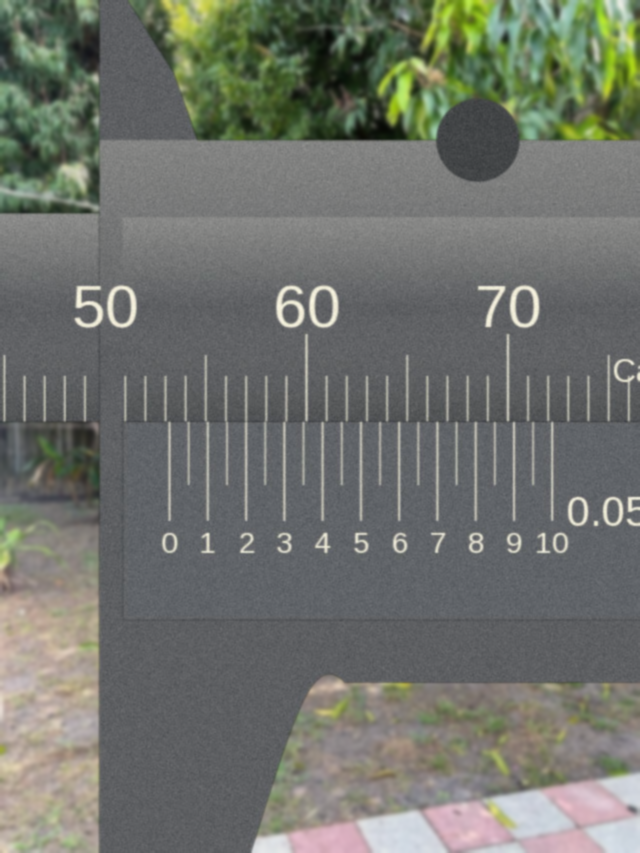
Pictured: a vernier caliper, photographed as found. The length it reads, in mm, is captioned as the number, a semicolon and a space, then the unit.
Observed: 53.2; mm
